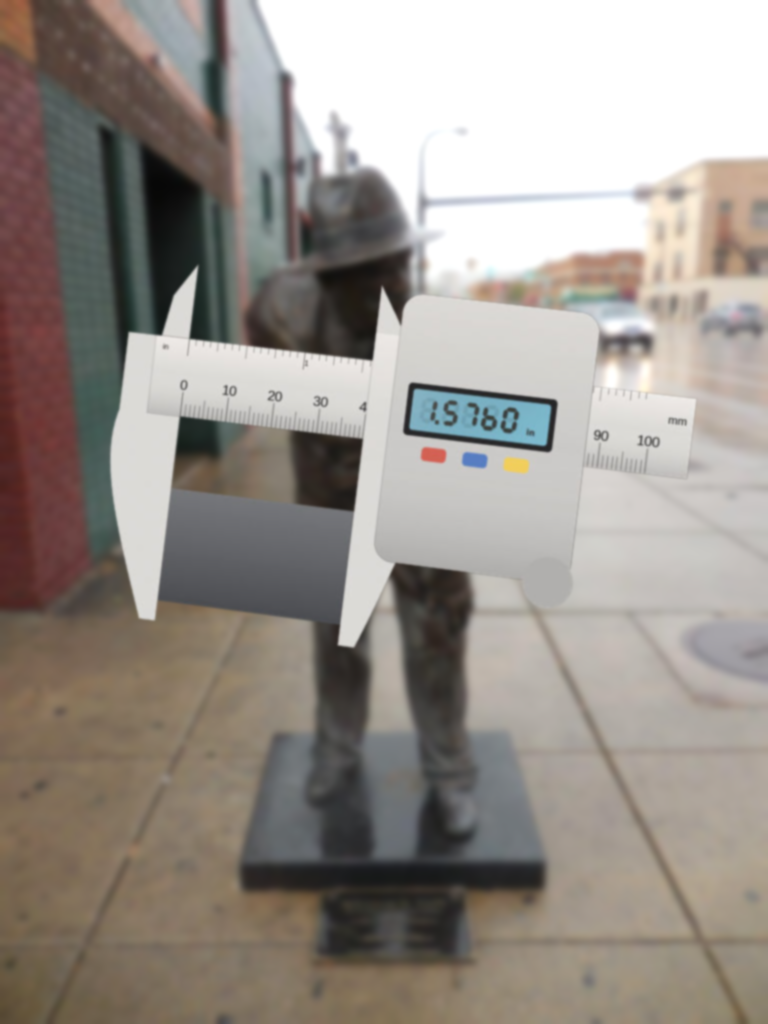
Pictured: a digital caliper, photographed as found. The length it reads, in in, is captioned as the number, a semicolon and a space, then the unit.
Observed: 1.5760; in
